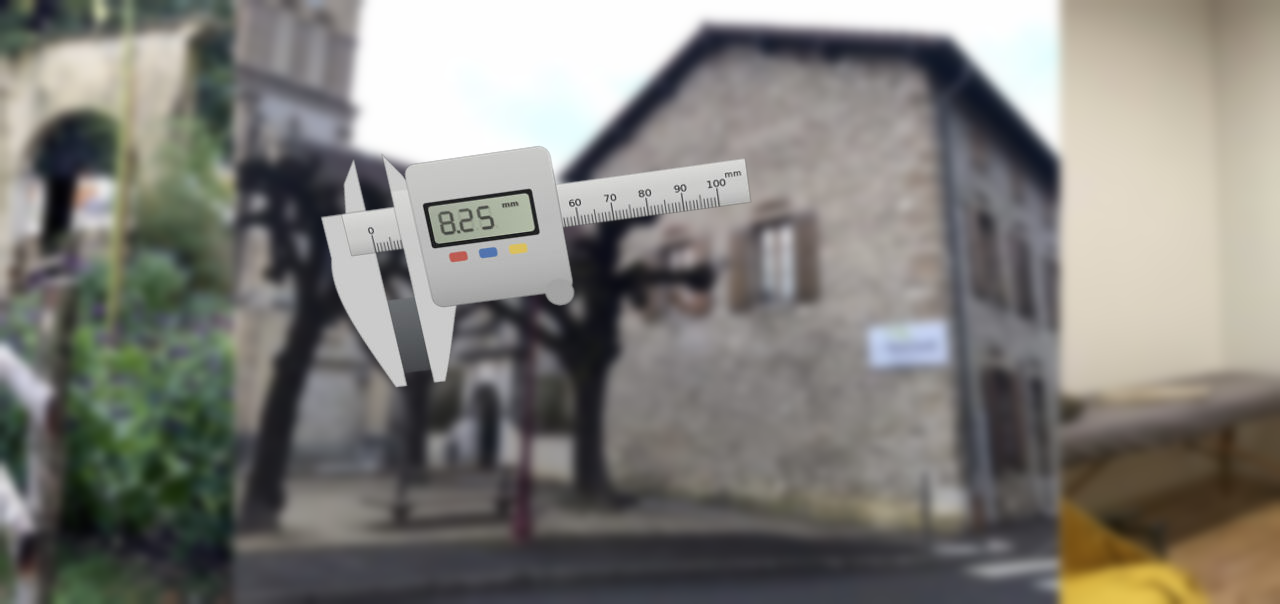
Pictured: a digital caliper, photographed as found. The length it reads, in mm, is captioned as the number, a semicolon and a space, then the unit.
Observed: 8.25; mm
